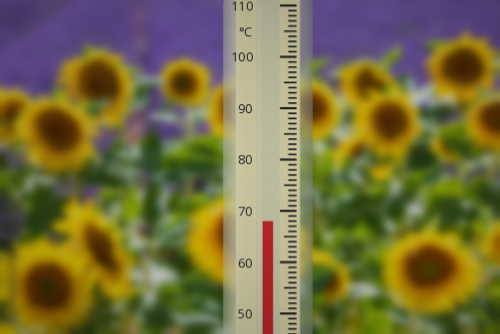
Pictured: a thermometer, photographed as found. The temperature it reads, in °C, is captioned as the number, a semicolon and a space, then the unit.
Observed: 68; °C
